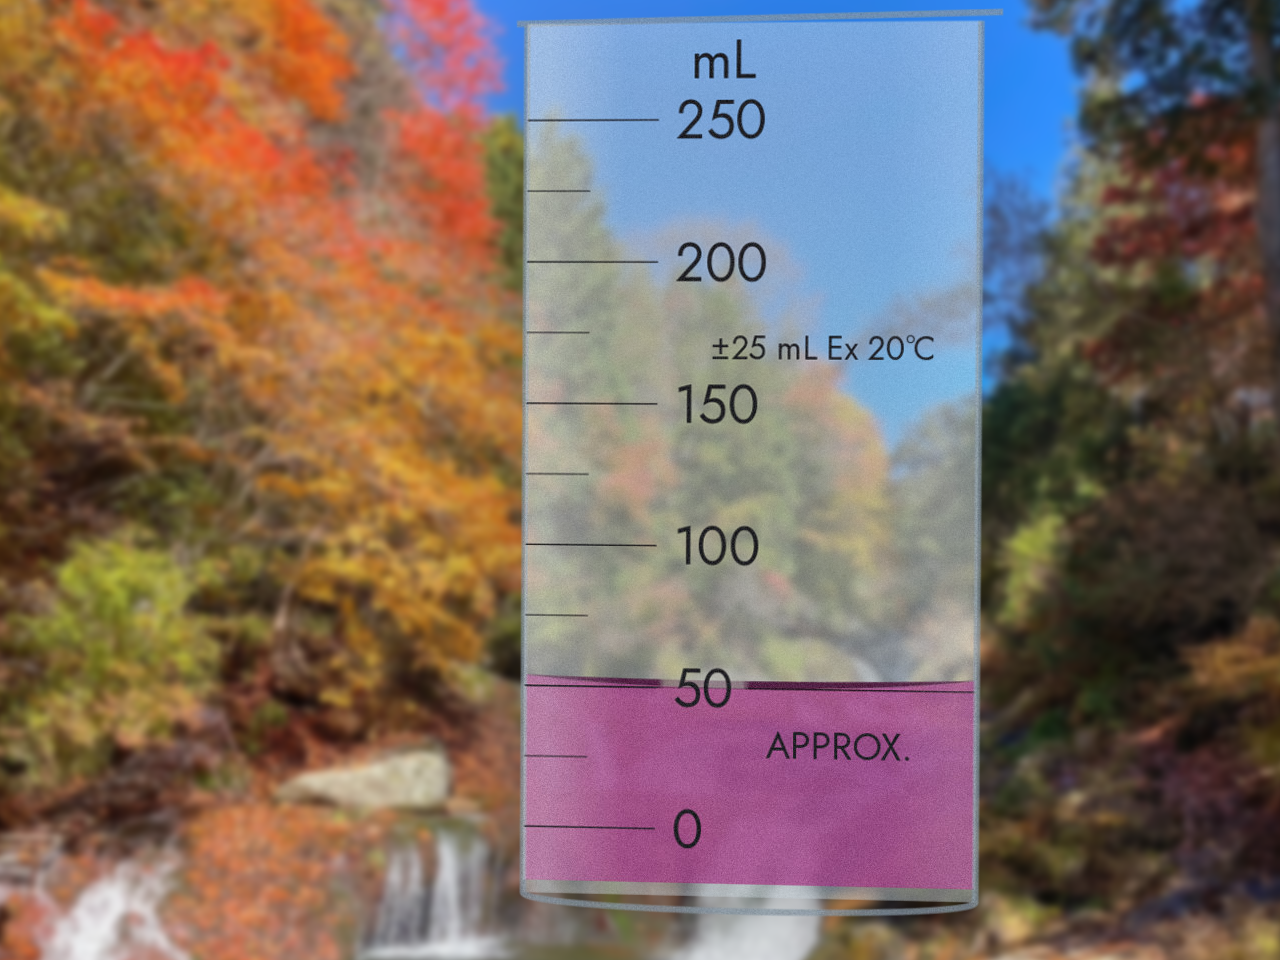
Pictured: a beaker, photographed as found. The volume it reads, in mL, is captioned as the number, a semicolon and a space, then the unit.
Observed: 50; mL
